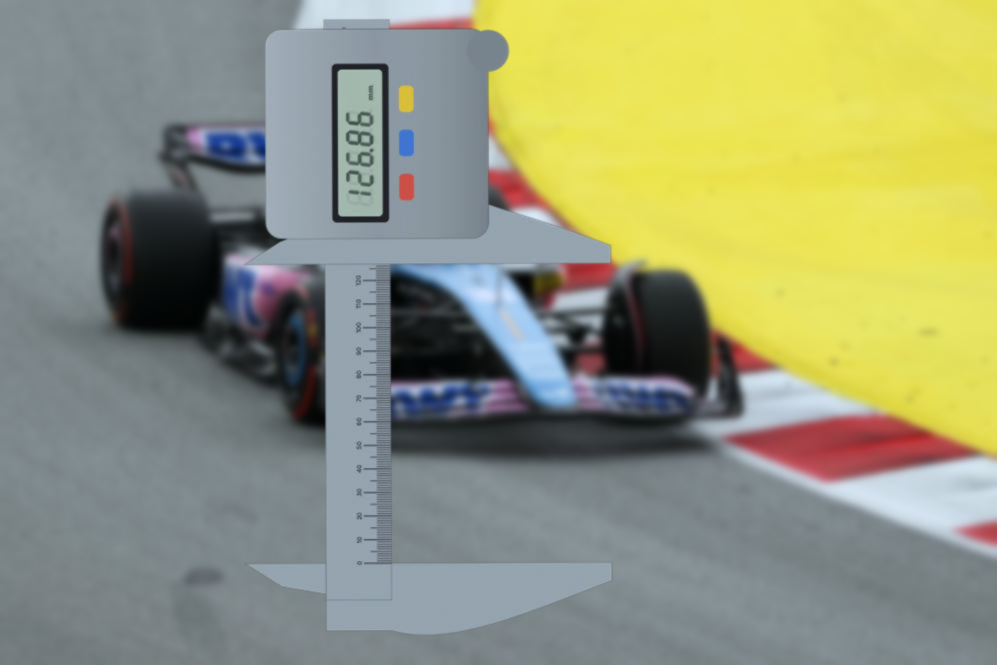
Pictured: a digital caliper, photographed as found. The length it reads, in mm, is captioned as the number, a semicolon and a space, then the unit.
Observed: 126.86; mm
